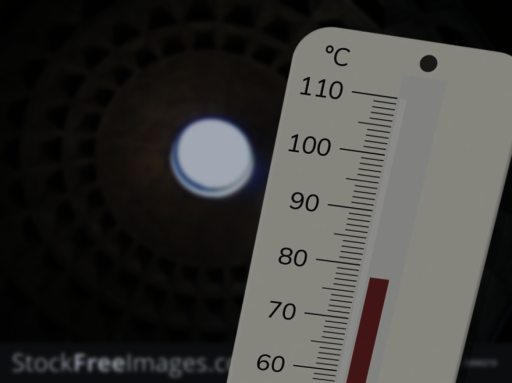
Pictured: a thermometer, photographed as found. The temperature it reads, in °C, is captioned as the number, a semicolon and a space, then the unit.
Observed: 78; °C
